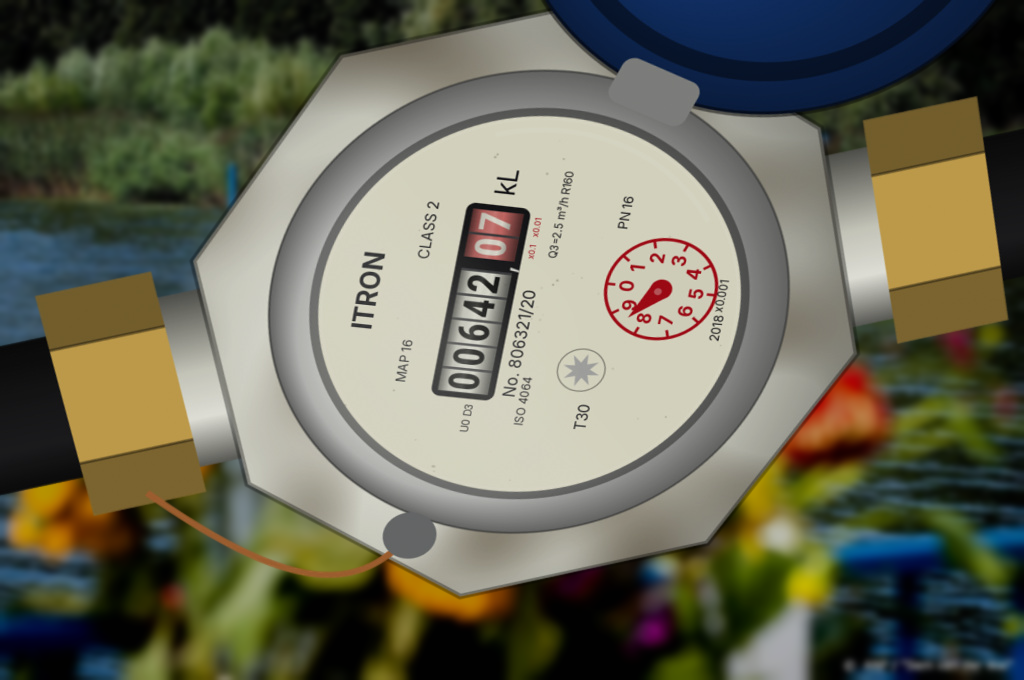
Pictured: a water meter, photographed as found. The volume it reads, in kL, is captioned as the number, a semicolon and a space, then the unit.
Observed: 642.078; kL
